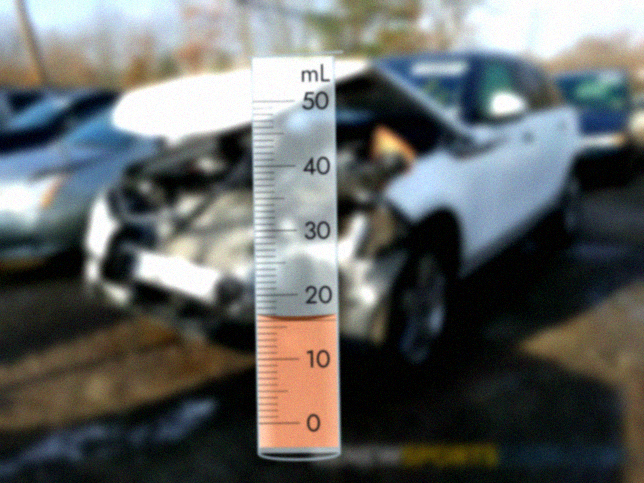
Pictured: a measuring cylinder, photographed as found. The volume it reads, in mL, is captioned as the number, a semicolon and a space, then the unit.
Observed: 16; mL
